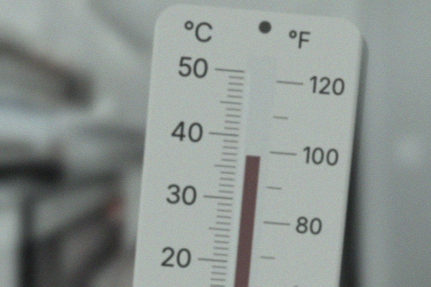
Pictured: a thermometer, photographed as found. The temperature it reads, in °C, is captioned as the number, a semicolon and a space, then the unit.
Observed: 37; °C
